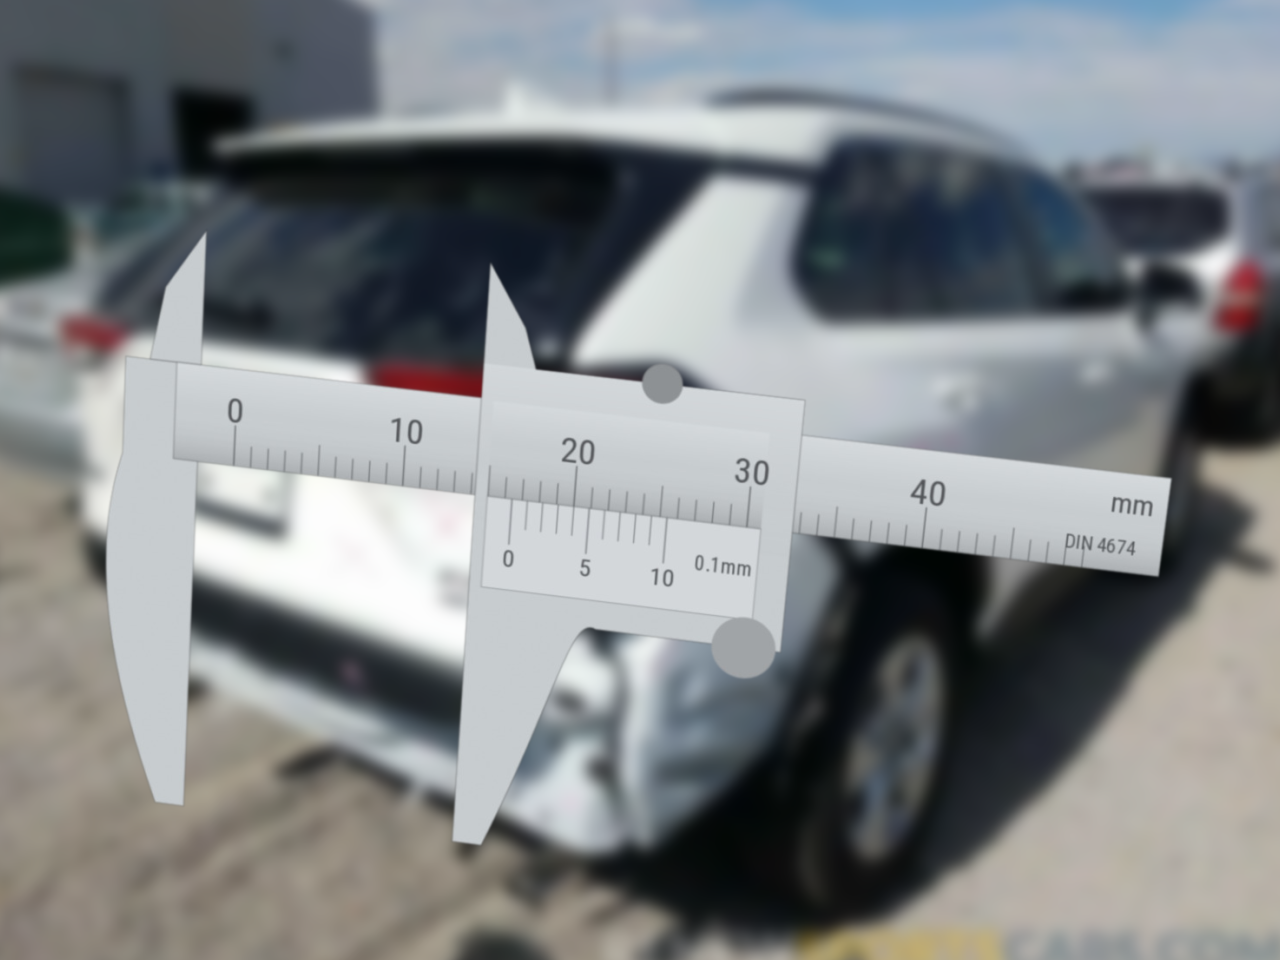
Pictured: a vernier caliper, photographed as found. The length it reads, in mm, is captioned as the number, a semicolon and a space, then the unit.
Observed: 16.4; mm
